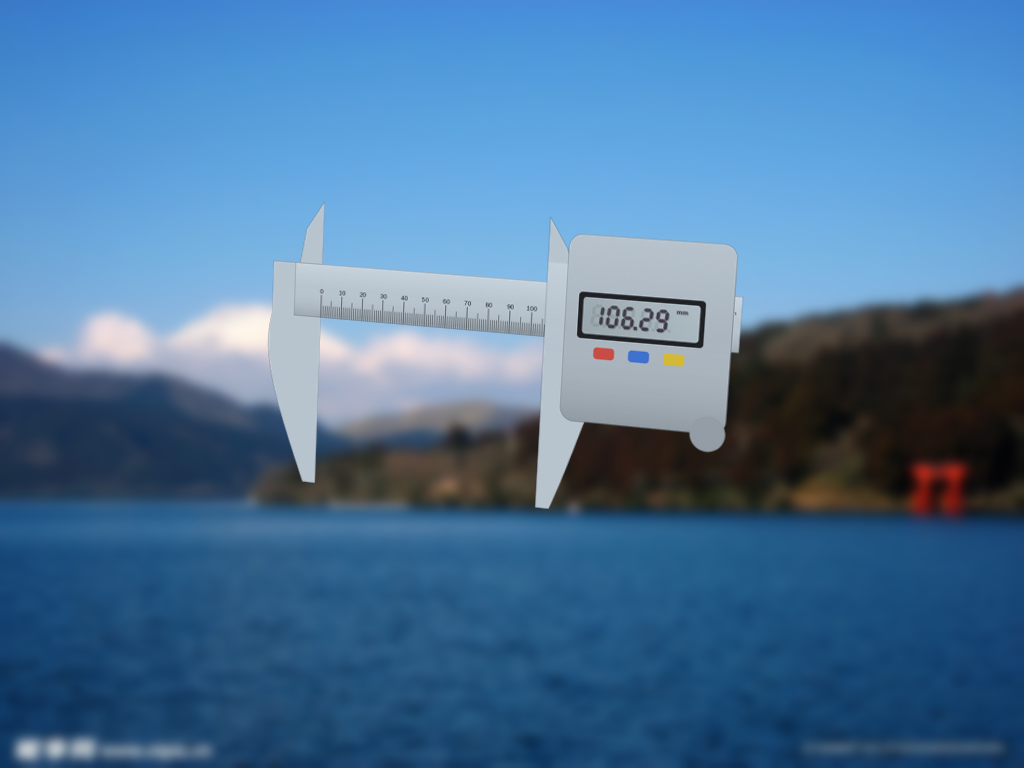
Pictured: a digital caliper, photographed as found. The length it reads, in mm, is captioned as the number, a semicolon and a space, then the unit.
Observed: 106.29; mm
